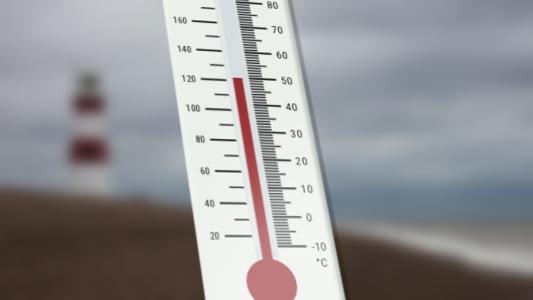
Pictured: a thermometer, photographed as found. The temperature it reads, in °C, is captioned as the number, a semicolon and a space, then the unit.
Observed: 50; °C
